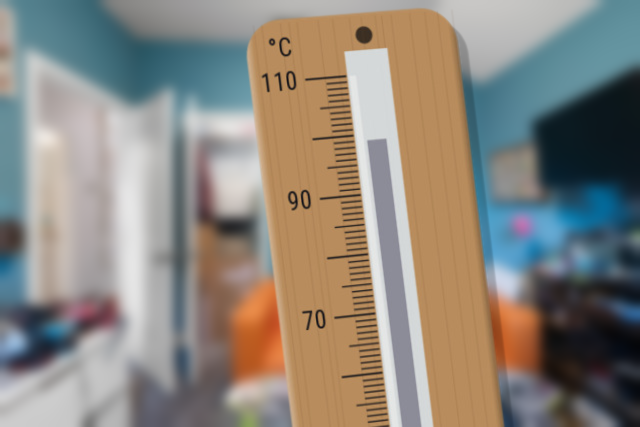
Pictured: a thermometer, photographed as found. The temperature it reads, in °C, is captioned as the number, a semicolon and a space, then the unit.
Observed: 99; °C
